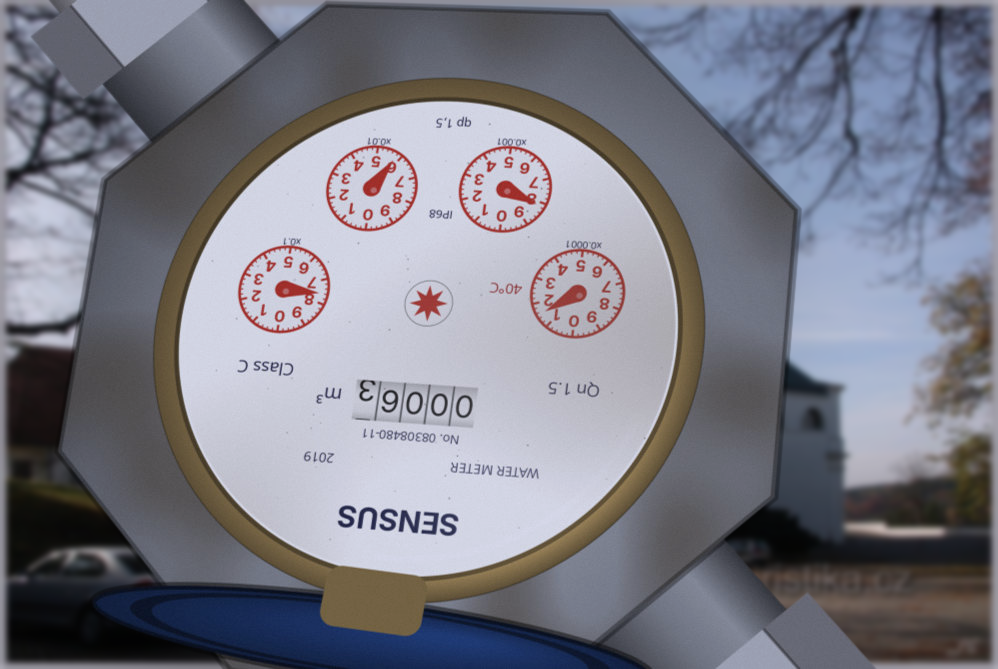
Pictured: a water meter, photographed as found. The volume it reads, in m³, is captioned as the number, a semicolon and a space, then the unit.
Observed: 62.7581; m³
